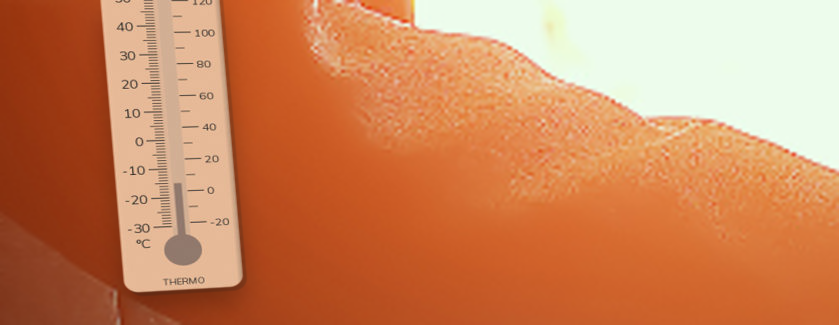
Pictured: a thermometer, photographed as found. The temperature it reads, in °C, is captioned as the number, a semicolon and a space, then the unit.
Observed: -15; °C
